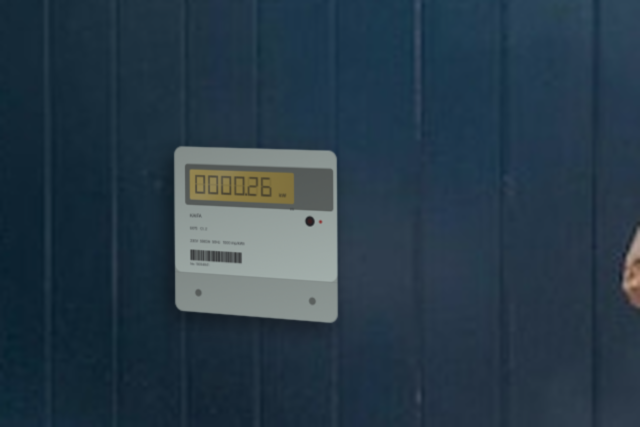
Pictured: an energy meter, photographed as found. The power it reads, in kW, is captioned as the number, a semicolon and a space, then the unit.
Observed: 0.26; kW
